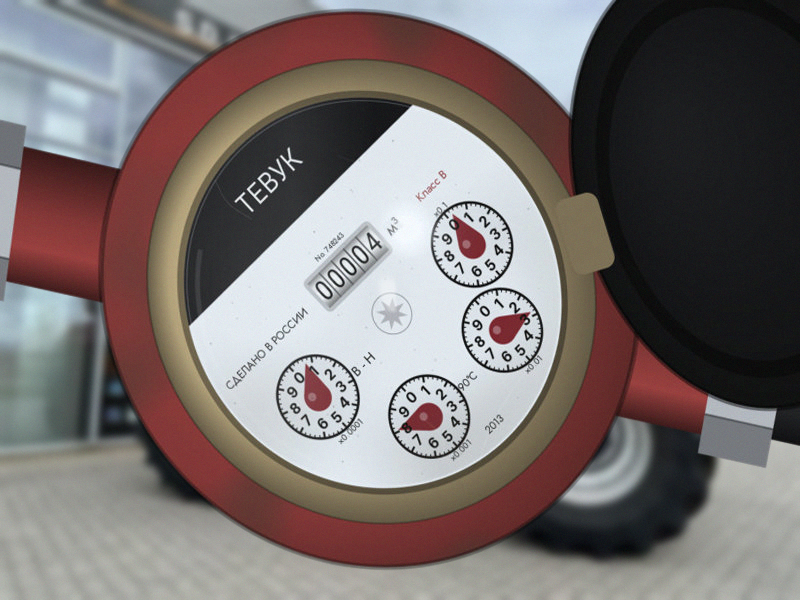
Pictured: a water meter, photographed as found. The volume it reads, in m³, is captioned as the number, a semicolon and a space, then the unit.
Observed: 4.0280; m³
